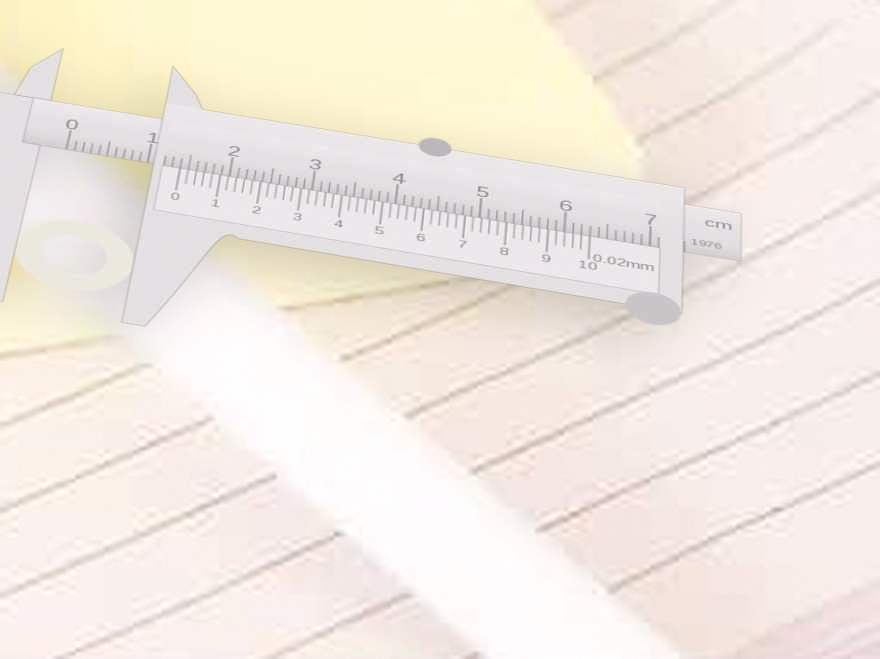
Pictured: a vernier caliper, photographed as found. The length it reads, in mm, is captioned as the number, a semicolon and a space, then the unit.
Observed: 14.0; mm
